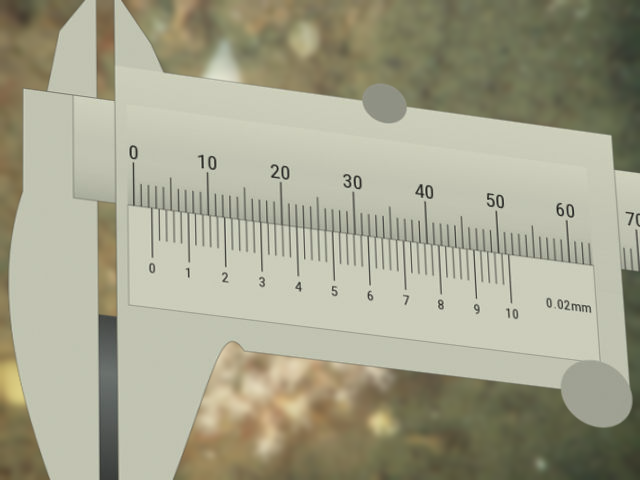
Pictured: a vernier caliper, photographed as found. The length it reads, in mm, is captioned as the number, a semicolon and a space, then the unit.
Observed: 2.4; mm
